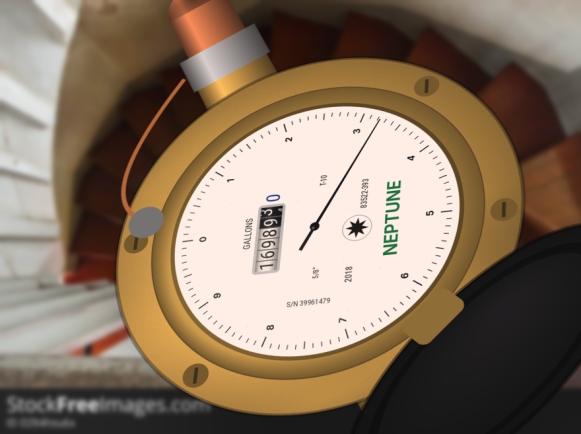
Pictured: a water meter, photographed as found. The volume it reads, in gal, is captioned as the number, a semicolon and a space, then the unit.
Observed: 1698933.2; gal
